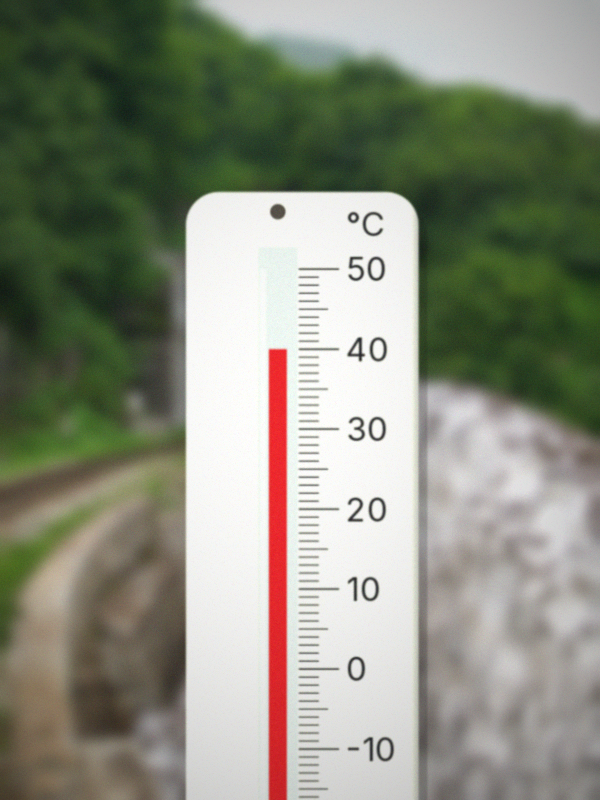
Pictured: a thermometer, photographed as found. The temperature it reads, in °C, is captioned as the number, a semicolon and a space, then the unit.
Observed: 40; °C
